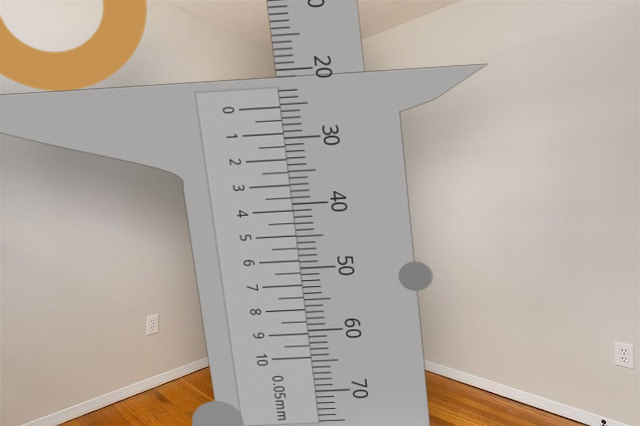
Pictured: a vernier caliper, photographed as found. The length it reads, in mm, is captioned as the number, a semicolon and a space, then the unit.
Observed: 25.4; mm
